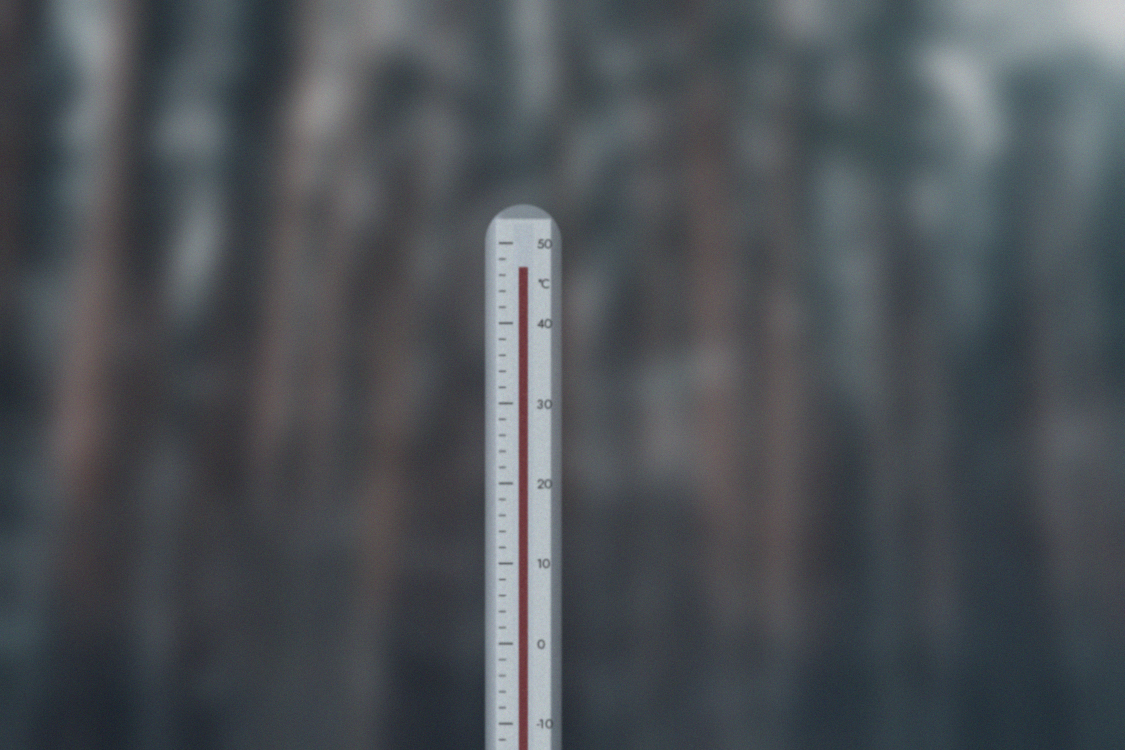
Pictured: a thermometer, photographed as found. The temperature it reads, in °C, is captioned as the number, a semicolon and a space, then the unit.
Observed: 47; °C
